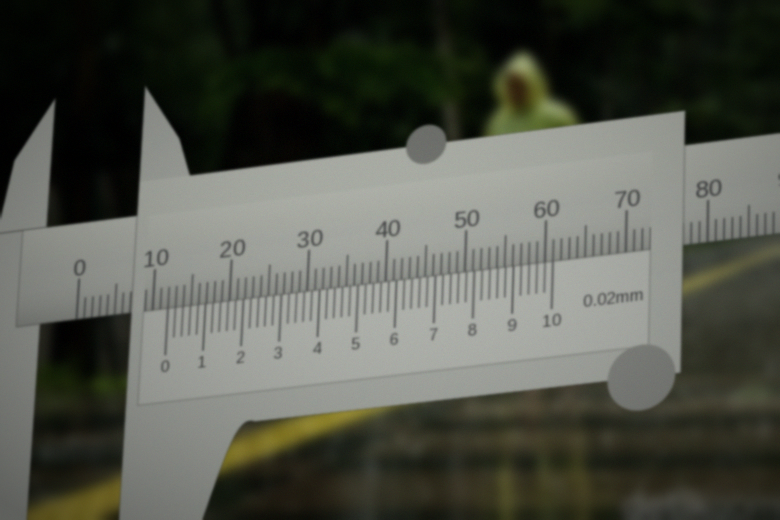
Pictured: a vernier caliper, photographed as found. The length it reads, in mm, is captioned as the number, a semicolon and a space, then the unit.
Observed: 12.0; mm
